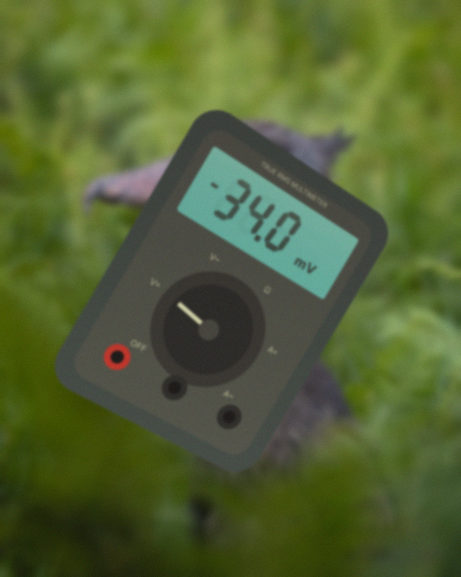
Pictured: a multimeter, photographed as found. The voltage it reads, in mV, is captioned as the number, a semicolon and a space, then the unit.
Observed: -34.0; mV
